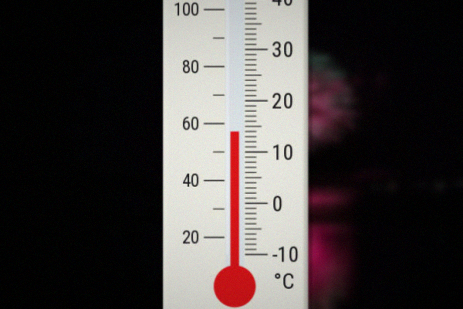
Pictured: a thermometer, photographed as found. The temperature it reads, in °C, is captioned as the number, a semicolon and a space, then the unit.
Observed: 14; °C
